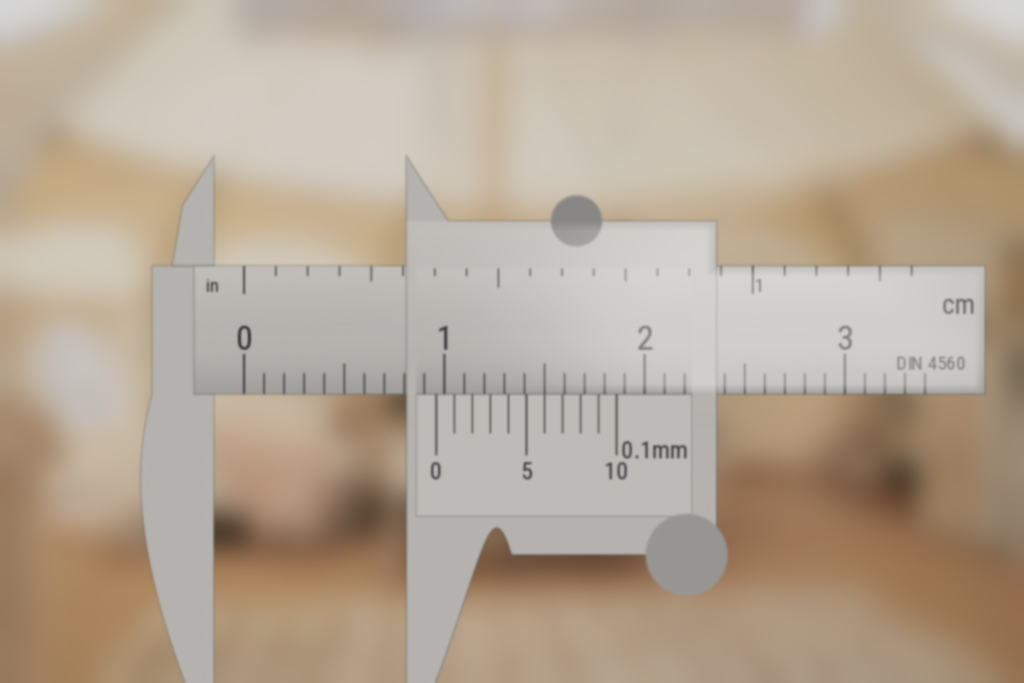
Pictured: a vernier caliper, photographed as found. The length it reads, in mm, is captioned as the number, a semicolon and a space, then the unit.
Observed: 9.6; mm
